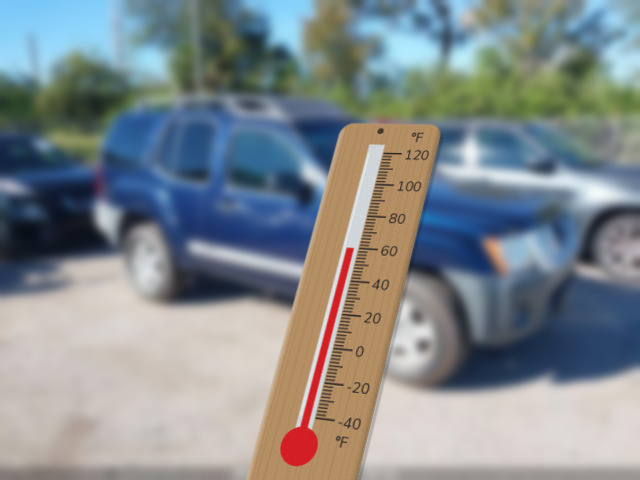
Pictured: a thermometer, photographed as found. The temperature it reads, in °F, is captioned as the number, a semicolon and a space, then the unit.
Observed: 60; °F
